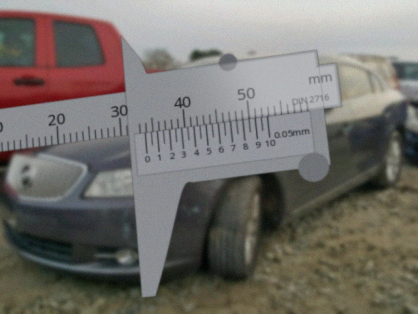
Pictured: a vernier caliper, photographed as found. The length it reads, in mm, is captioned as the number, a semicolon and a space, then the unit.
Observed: 33.8; mm
